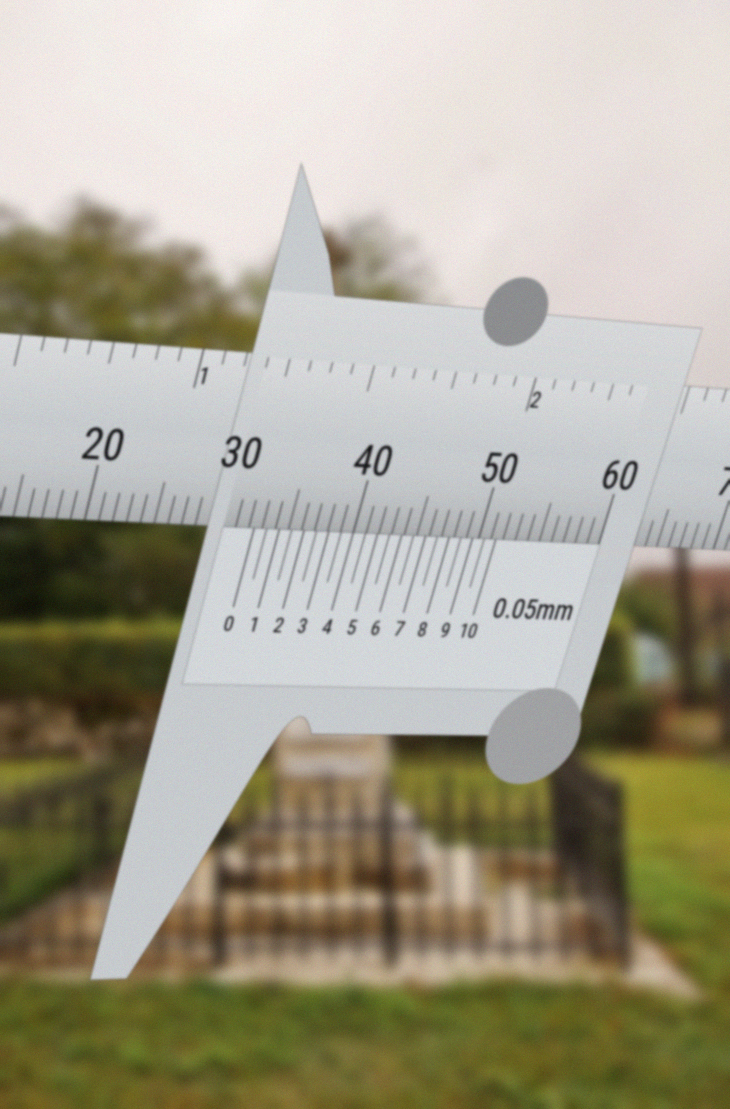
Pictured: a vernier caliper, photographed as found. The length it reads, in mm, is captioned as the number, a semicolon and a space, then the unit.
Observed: 32.4; mm
